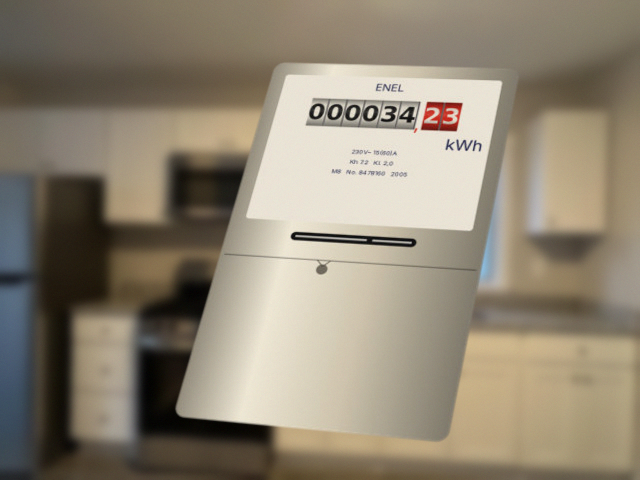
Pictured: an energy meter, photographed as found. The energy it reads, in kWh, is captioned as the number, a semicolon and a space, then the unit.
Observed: 34.23; kWh
